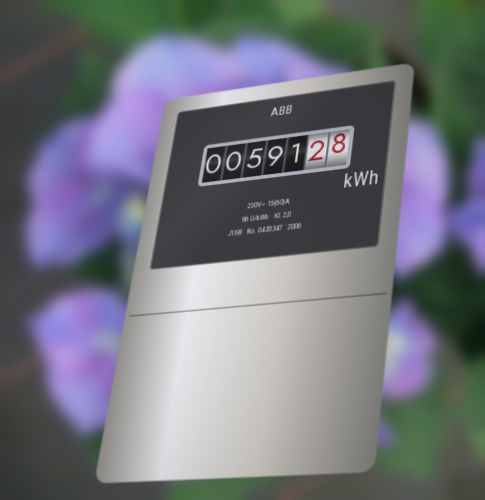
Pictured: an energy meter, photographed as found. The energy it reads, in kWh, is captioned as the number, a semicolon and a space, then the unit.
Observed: 591.28; kWh
